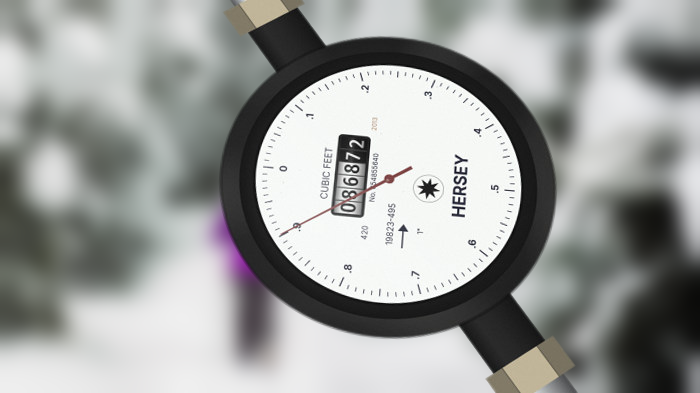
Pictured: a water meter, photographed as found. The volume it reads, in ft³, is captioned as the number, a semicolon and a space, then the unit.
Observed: 86871.90; ft³
